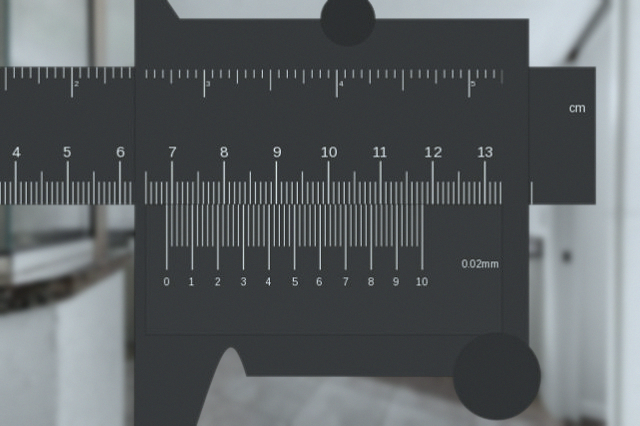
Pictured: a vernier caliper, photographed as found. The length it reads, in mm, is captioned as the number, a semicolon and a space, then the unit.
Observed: 69.0; mm
